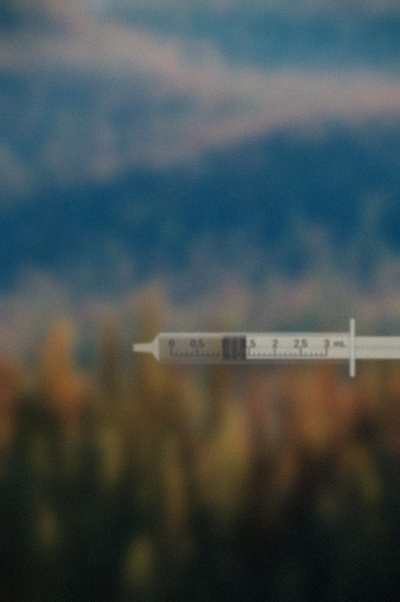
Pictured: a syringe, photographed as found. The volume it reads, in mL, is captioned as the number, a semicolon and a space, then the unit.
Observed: 1; mL
